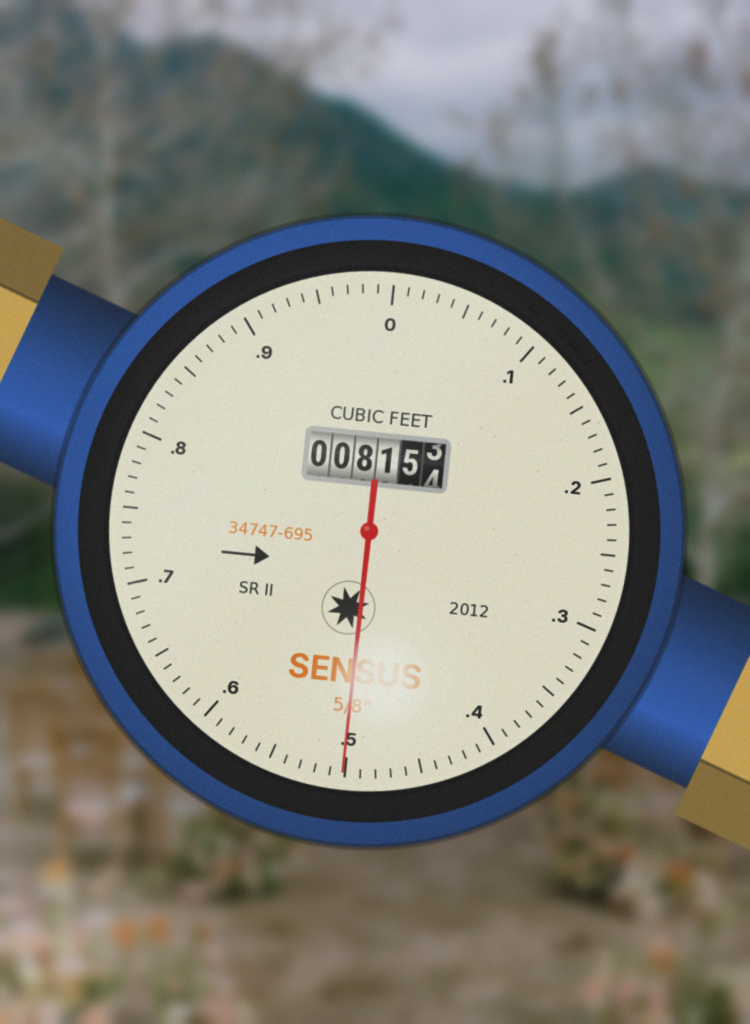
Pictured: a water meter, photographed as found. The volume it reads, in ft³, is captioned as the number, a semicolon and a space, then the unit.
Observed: 8153.50; ft³
